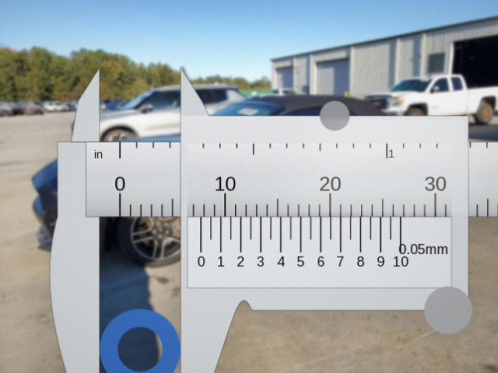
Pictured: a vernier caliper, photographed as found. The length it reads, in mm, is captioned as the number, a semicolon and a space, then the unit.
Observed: 7.7; mm
